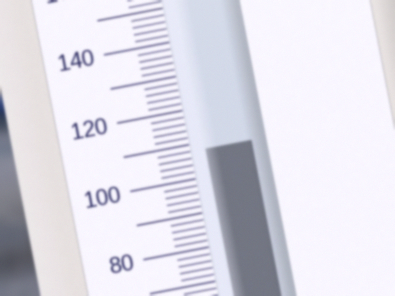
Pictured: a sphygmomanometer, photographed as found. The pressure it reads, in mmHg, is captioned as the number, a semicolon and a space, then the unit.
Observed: 108; mmHg
